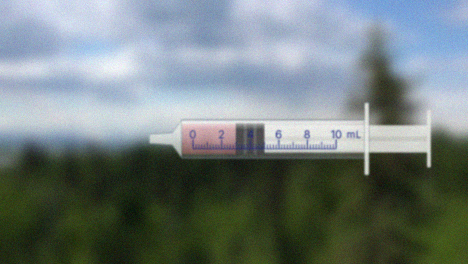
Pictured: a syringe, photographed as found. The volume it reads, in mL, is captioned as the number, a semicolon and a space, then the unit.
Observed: 3; mL
